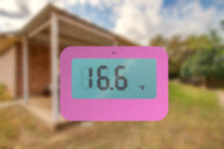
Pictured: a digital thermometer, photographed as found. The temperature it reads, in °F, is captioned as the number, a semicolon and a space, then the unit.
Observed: 16.6; °F
